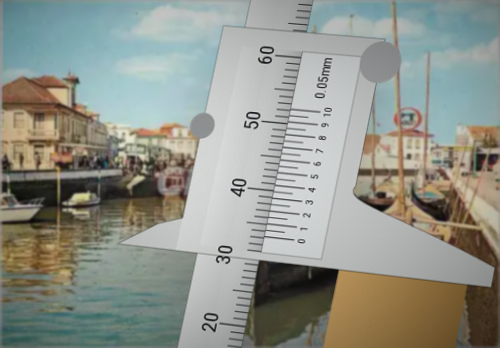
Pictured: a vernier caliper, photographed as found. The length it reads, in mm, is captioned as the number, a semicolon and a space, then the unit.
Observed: 33.2; mm
